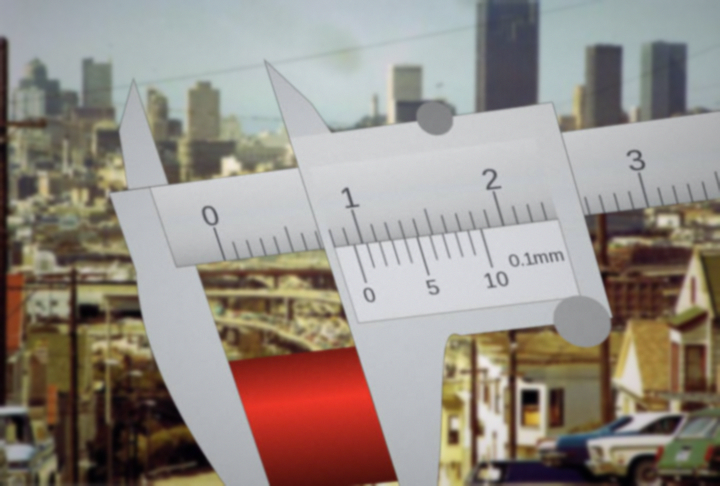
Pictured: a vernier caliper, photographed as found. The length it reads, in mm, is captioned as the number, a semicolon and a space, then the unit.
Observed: 9.4; mm
